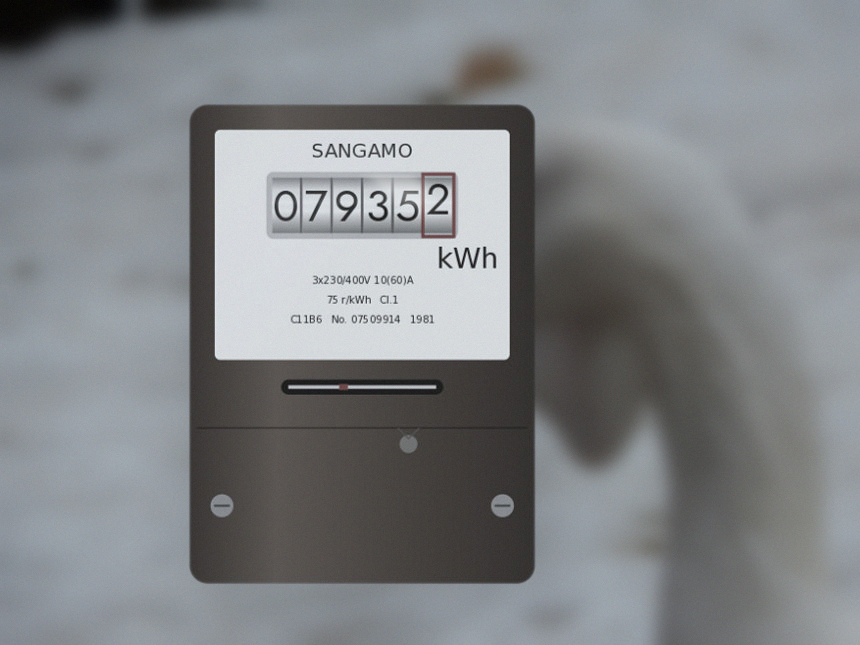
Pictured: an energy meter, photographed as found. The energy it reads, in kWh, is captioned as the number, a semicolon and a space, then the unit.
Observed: 7935.2; kWh
